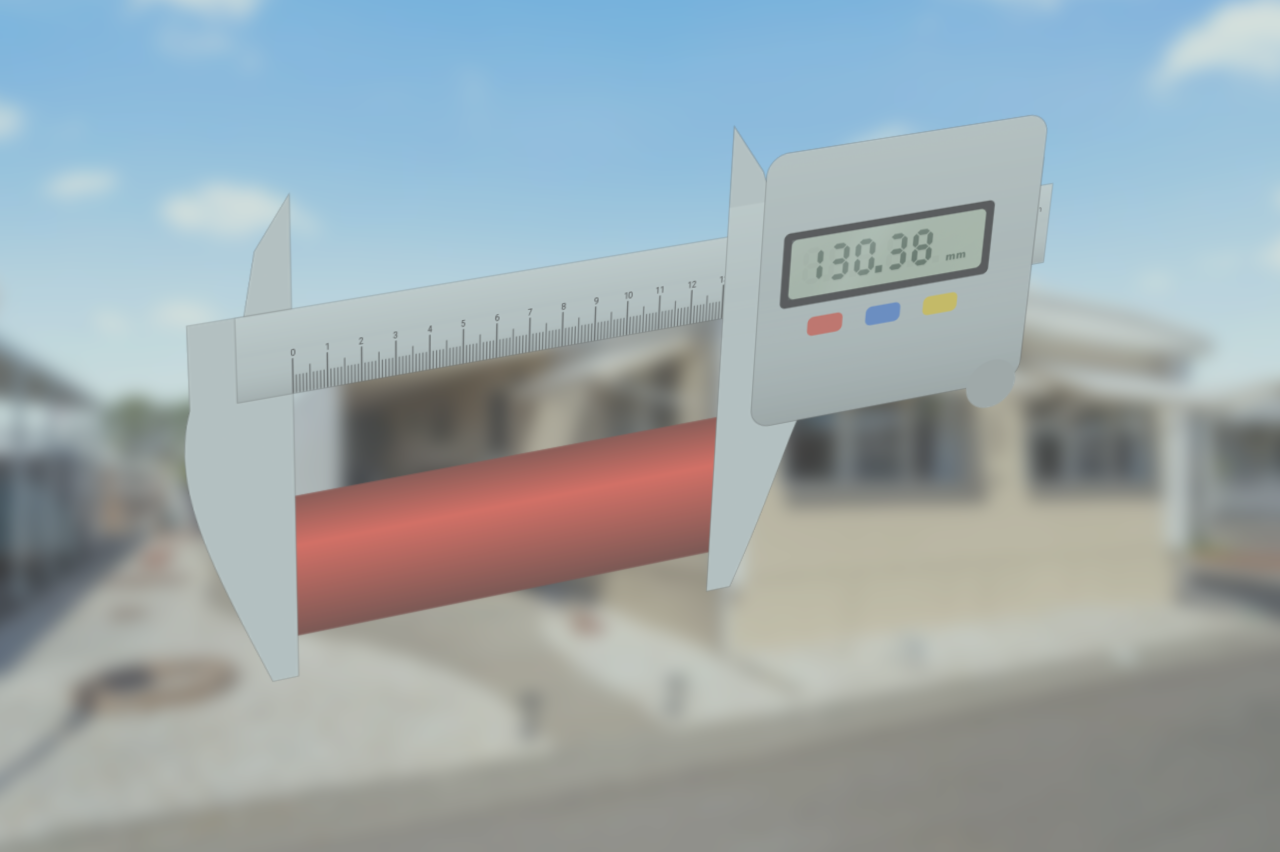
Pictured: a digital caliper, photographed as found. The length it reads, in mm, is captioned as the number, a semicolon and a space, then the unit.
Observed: 130.38; mm
